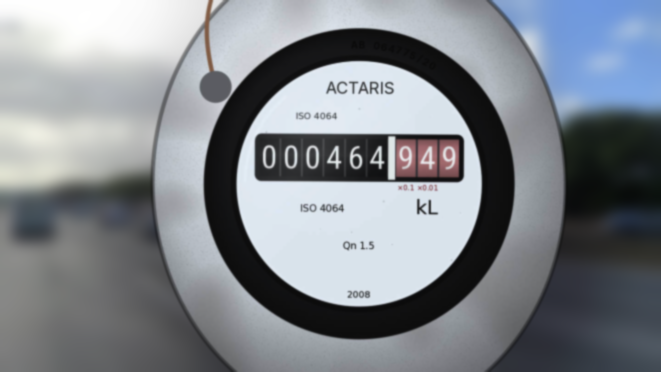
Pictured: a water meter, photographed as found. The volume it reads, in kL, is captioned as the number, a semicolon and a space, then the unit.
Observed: 464.949; kL
